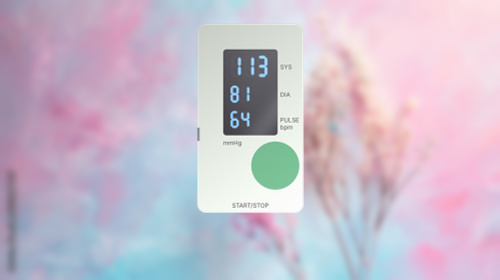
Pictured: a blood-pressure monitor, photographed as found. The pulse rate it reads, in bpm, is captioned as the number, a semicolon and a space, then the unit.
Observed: 64; bpm
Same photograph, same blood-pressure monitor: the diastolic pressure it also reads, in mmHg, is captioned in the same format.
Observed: 81; mmHg
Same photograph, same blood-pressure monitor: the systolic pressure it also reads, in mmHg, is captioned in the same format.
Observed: 113; mmHg
